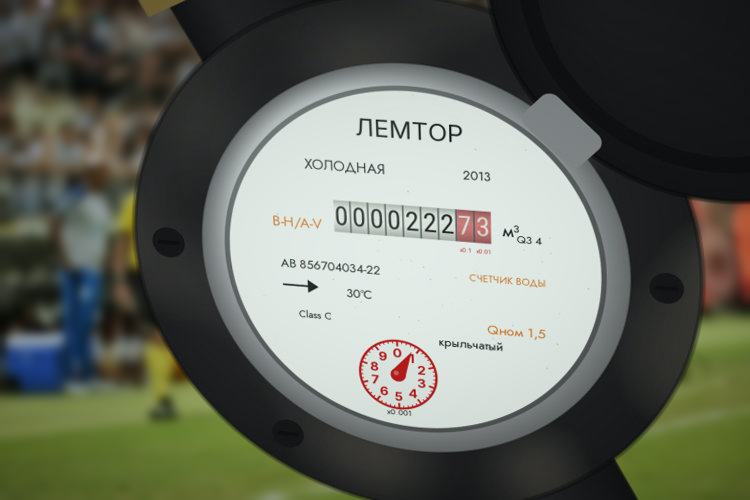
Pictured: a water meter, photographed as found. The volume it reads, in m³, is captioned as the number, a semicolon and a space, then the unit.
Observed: 222.730; m³
